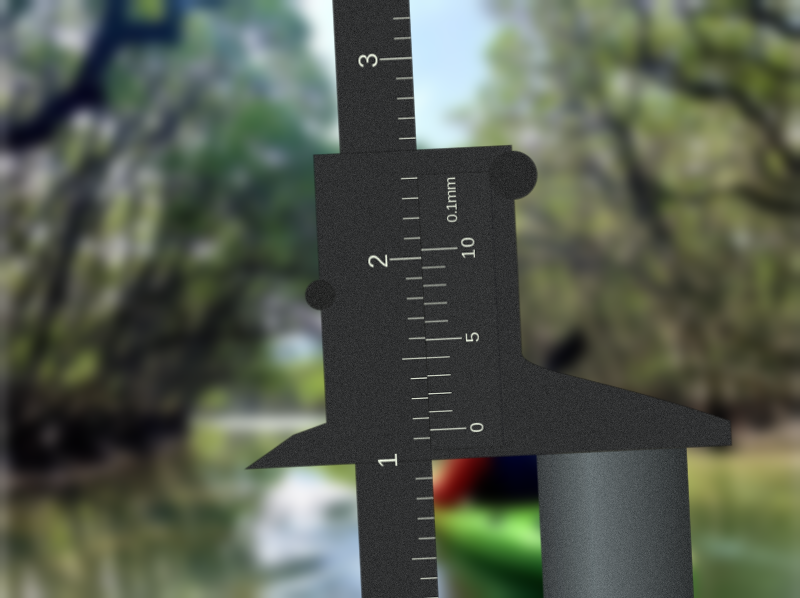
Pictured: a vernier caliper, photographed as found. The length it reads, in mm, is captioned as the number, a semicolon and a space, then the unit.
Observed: 11.4; mm
